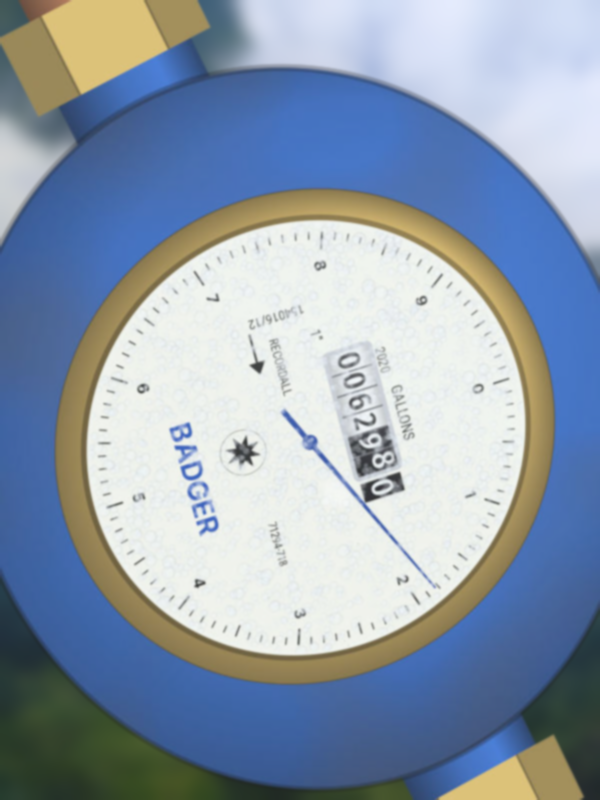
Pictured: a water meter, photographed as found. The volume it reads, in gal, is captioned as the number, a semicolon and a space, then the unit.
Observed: 62981.8; gal
